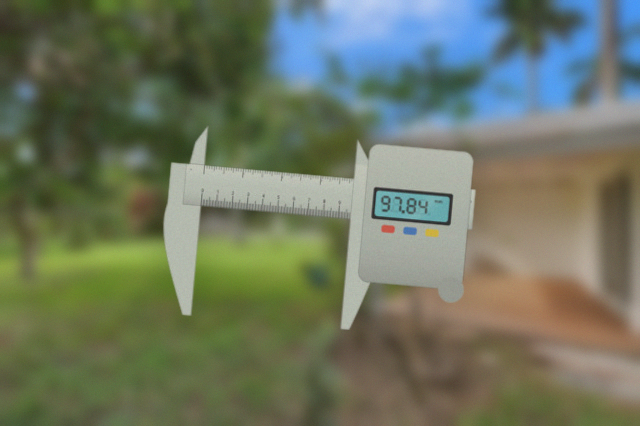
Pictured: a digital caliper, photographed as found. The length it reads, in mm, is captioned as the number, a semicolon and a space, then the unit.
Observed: 97.84; mm
